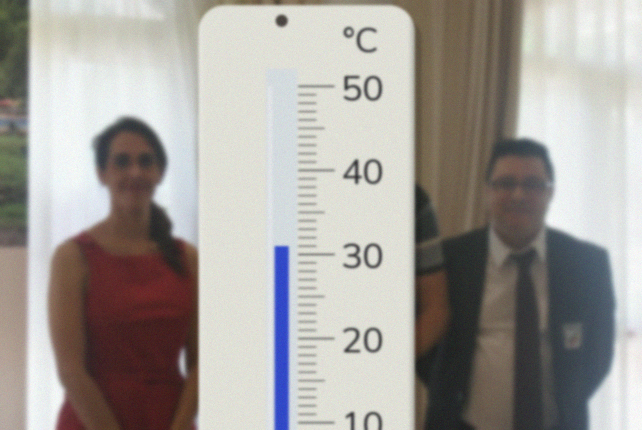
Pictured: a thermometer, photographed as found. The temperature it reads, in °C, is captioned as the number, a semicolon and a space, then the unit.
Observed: 31; °C
